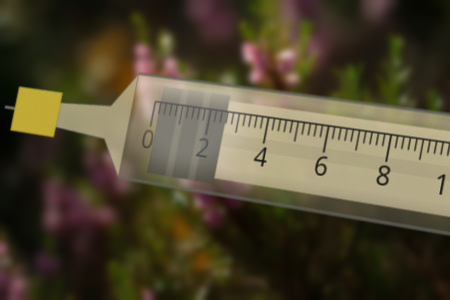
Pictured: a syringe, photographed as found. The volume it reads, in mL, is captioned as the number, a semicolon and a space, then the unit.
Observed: 0.2; mL
